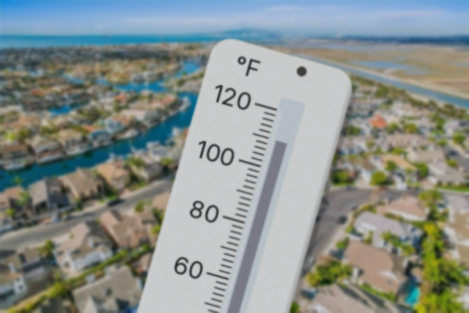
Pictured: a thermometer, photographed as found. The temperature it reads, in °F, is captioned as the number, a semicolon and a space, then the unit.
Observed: 110; °F
